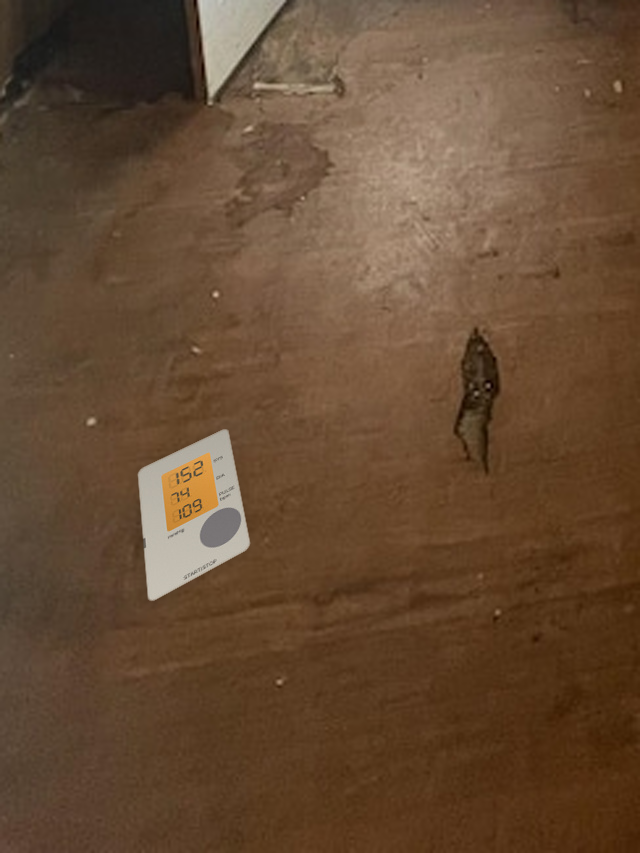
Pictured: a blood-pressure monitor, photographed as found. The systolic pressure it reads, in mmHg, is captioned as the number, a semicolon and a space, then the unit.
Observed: 152; mmHg
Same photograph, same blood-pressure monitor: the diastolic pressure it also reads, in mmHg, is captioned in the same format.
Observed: 74; mmHg
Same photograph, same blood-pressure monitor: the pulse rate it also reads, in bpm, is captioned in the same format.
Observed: 109; bpm
